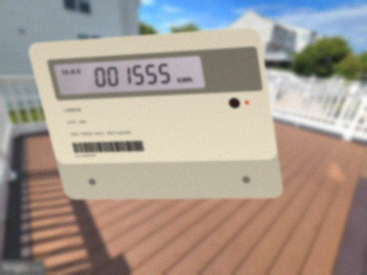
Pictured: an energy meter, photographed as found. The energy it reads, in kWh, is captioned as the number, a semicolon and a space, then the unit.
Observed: 1555; kWh
